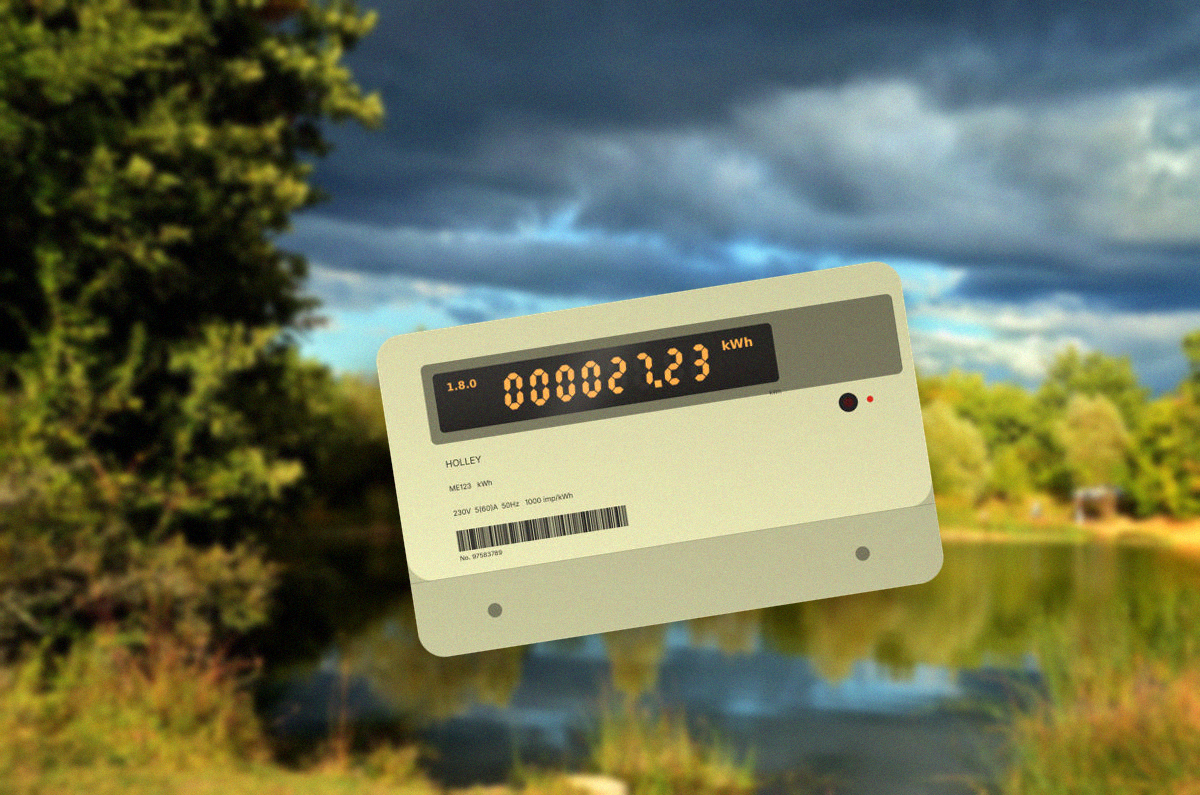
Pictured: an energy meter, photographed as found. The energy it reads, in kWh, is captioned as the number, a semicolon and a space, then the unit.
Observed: 27.23; kWh
